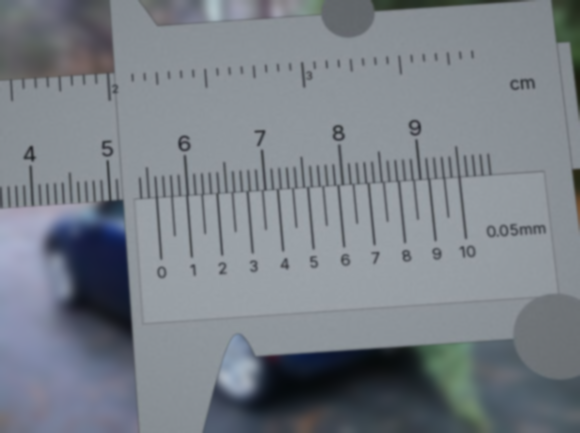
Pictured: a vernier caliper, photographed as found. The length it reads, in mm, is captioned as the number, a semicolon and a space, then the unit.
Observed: 56.0; mm
